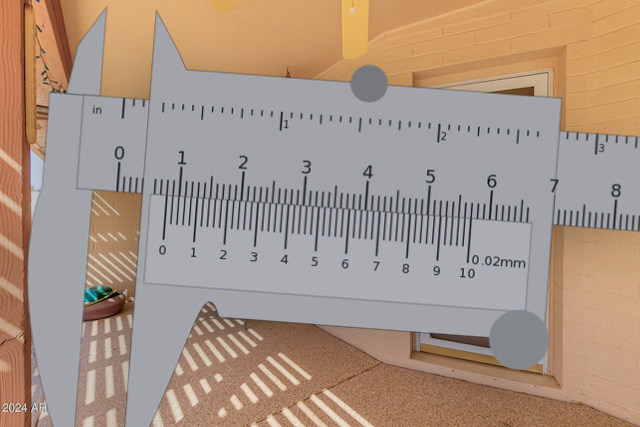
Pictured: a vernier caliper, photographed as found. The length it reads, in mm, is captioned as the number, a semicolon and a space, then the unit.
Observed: 8.0; mm
